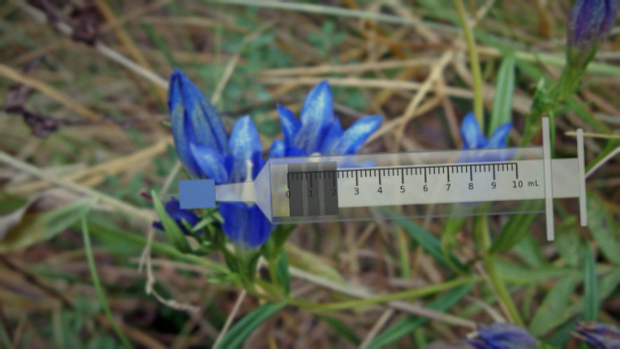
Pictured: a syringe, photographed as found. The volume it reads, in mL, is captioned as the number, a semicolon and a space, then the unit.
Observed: 0; mL
